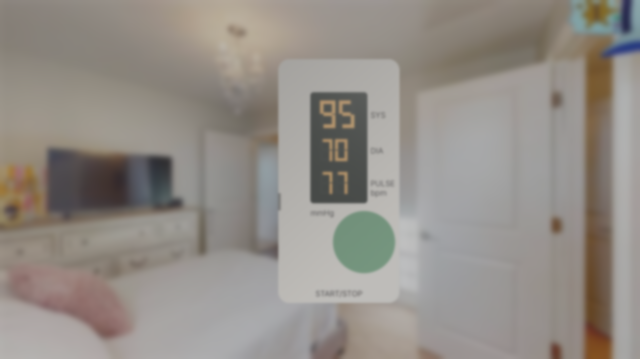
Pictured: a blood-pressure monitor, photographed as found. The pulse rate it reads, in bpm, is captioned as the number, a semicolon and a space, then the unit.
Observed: 77; bpm
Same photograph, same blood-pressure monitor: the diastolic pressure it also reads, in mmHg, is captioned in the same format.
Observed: 70; mmHg
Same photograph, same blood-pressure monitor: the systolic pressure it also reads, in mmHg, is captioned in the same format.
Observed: 95; mmHg
